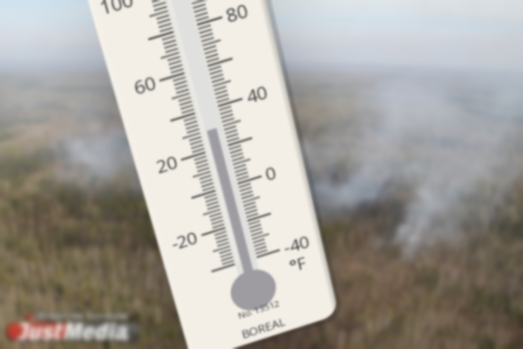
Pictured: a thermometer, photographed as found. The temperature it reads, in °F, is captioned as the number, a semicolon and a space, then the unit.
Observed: 30; °F
